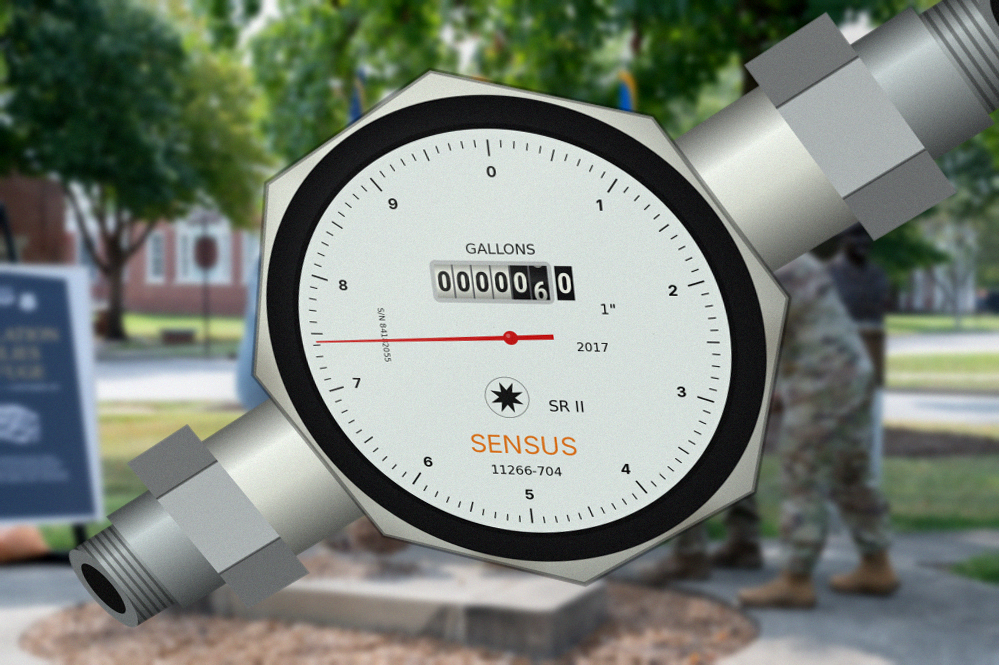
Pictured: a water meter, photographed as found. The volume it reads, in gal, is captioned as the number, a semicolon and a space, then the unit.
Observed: 57.4; gal
